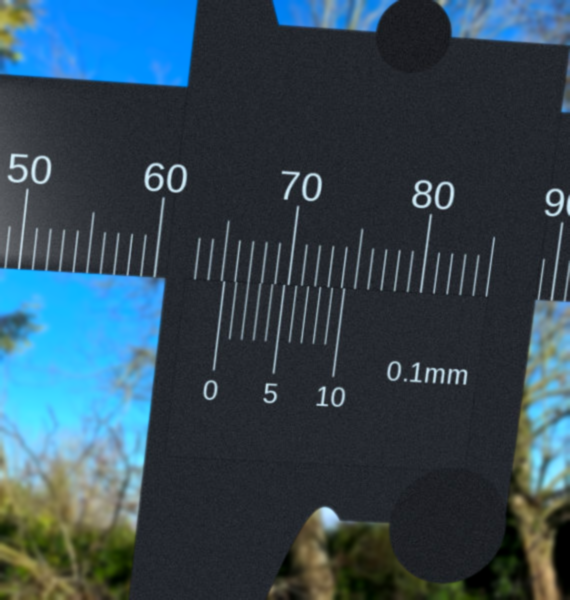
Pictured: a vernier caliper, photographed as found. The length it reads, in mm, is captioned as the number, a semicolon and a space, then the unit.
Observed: 65.2; mm
